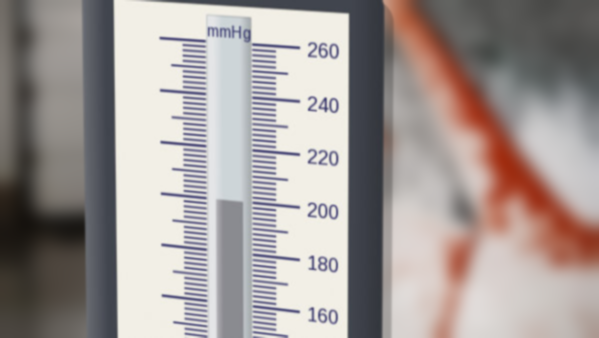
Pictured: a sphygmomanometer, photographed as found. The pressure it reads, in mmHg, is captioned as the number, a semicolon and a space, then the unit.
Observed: 200; mmHg
